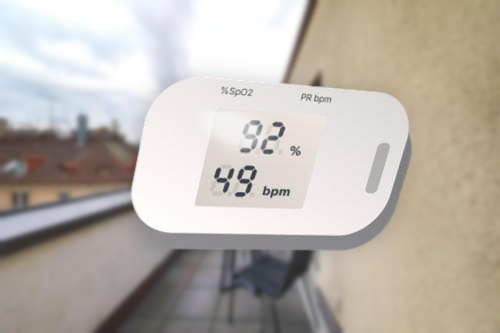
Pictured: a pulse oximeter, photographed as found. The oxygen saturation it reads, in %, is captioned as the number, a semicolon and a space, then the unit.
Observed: 92; %
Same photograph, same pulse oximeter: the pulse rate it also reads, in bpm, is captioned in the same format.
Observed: 49; bpm
